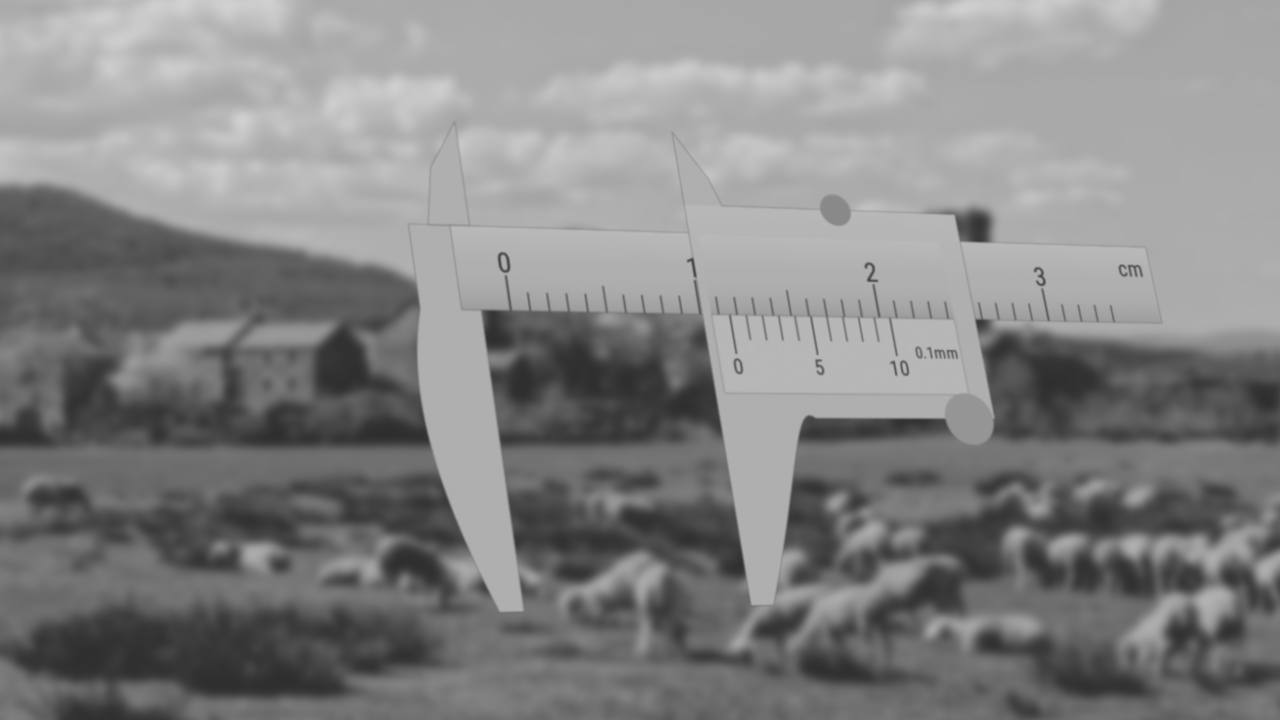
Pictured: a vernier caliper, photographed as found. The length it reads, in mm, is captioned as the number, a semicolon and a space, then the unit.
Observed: 11.6; mm
